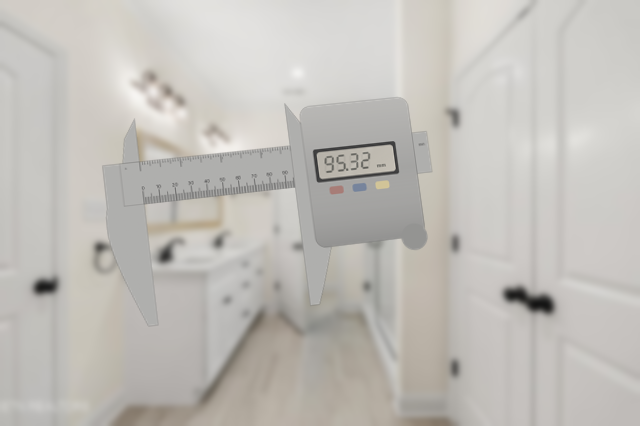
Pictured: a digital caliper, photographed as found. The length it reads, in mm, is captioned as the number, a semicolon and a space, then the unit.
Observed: 95.32; mm
